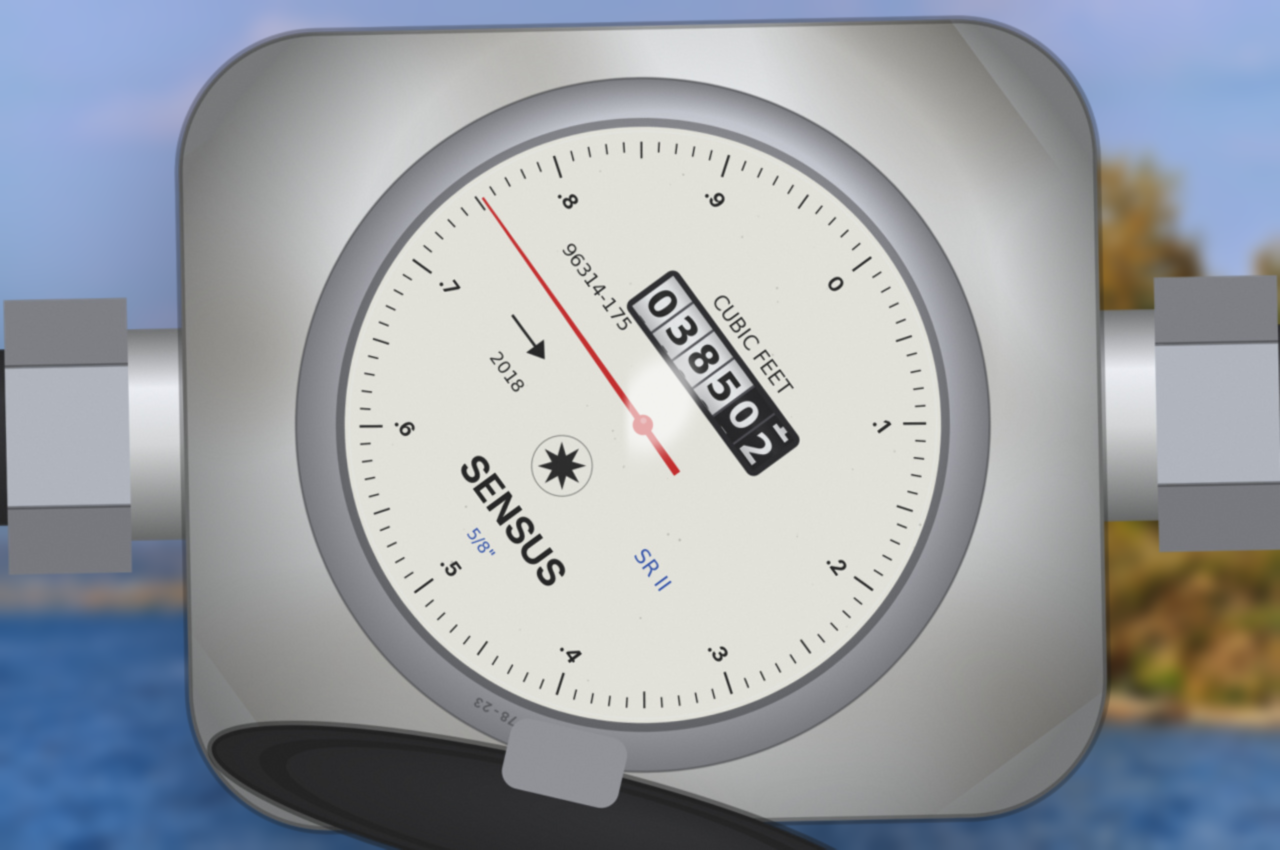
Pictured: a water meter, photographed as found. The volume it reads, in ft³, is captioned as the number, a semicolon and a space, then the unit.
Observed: 38501.75; ft³
